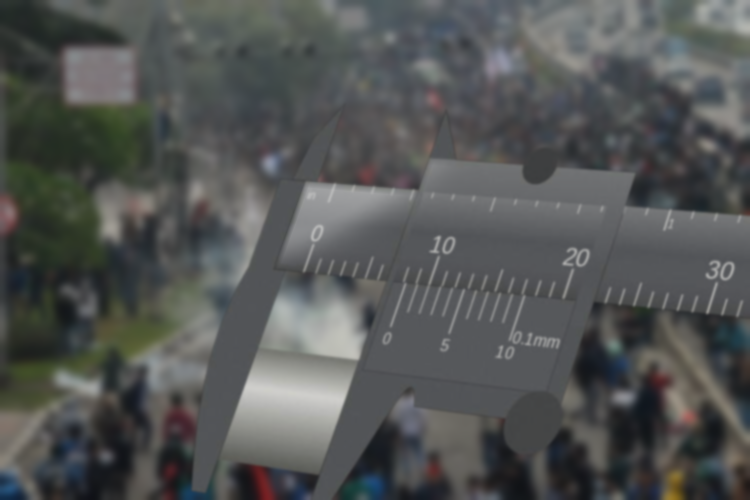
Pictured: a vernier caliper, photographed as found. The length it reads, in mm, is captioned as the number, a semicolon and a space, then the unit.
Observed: 8.2; mm
